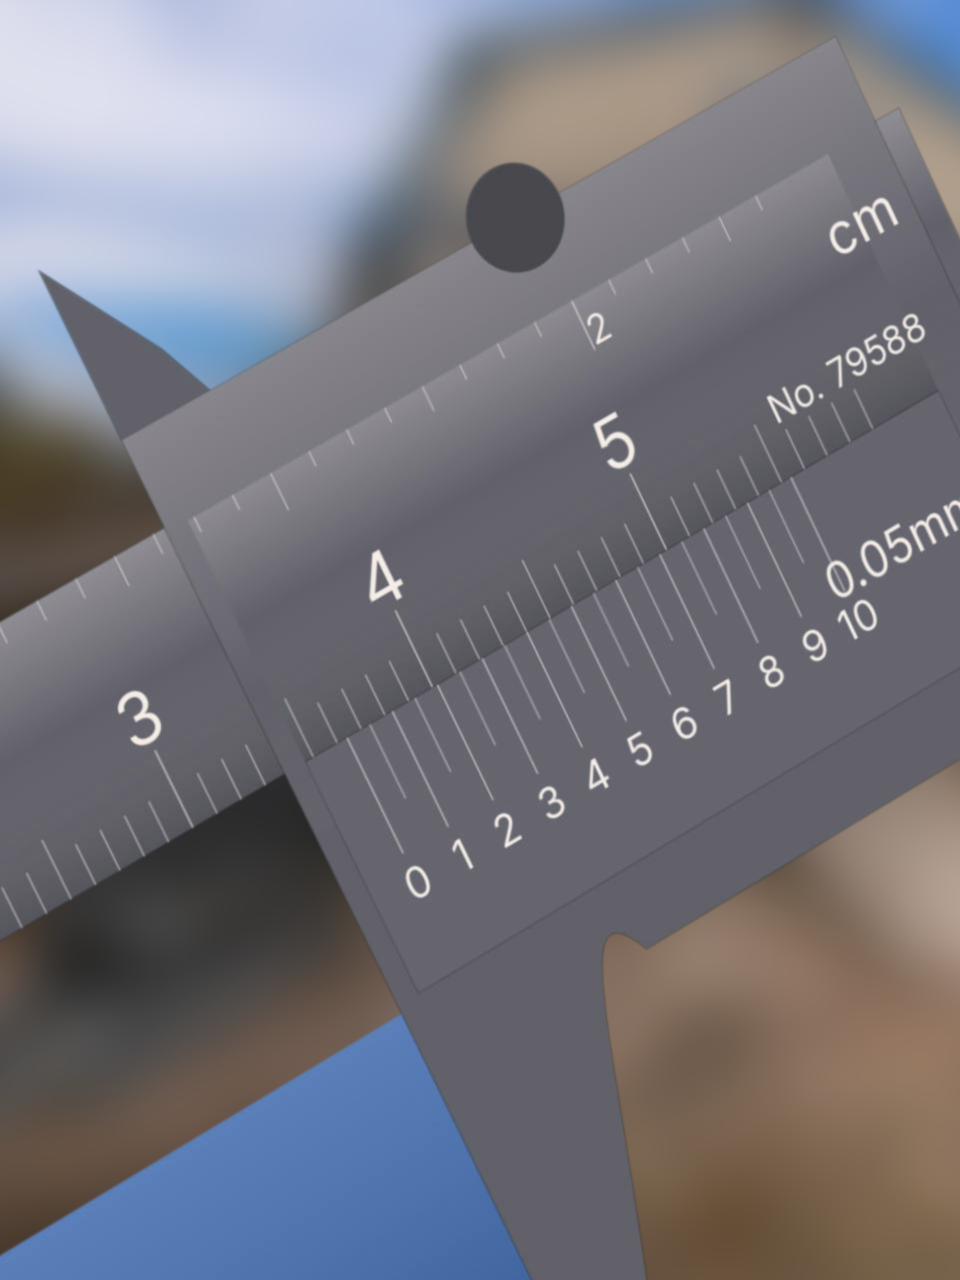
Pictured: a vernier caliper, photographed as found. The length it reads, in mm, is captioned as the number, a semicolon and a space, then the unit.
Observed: 36.4; mm
